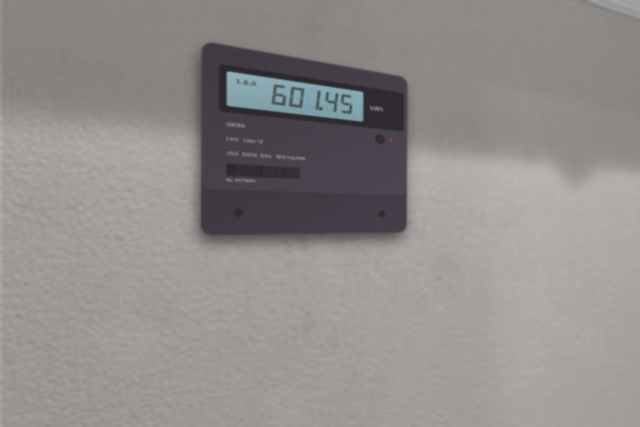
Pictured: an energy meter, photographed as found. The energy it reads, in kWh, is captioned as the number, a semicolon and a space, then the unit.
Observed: 601.45; kWh
